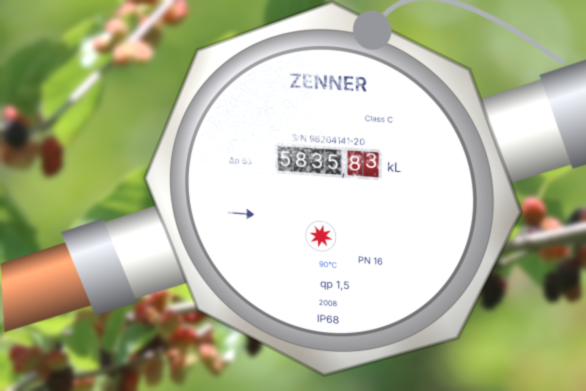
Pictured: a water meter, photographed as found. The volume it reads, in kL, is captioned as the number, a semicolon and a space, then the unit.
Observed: 5835.83; kL
